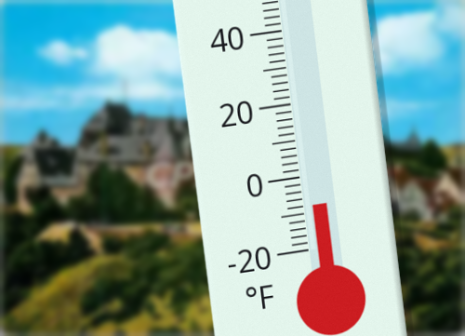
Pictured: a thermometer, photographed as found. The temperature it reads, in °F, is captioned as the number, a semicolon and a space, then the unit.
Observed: -8; °F
